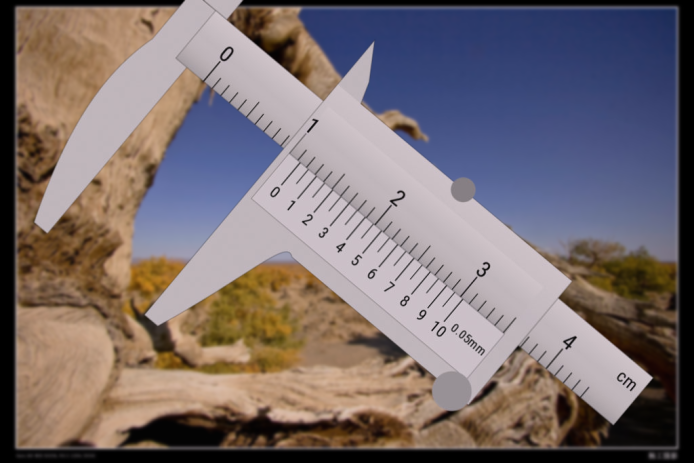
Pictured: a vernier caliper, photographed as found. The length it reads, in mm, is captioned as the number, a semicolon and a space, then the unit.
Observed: 11.3; mm
